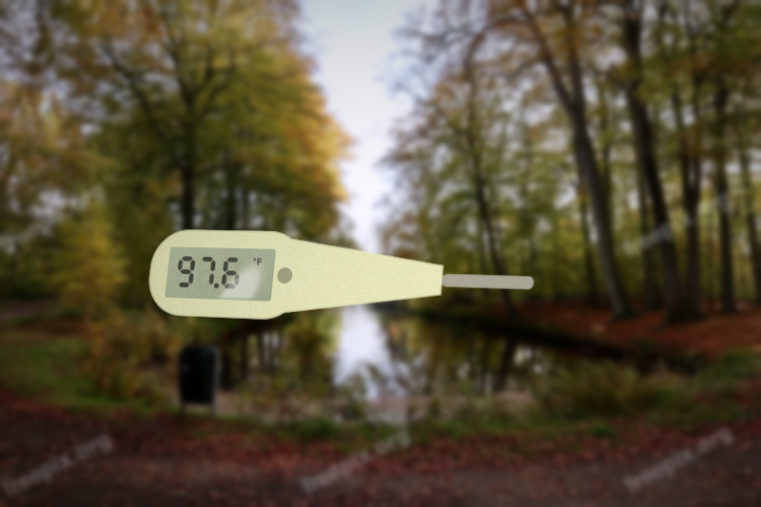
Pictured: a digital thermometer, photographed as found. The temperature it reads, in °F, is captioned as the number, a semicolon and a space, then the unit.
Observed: 97.6; °F
